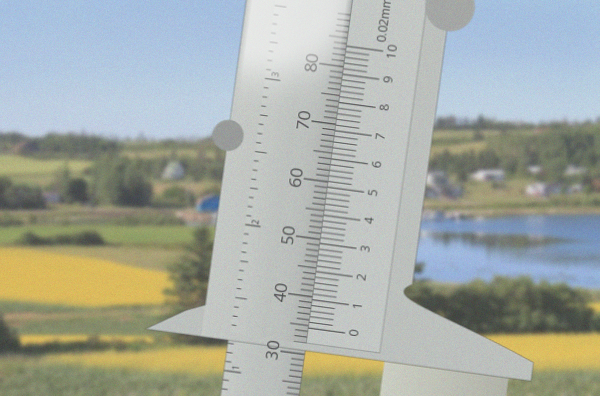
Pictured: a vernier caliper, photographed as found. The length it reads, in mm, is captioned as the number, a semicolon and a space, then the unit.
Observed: 34.6; mm
